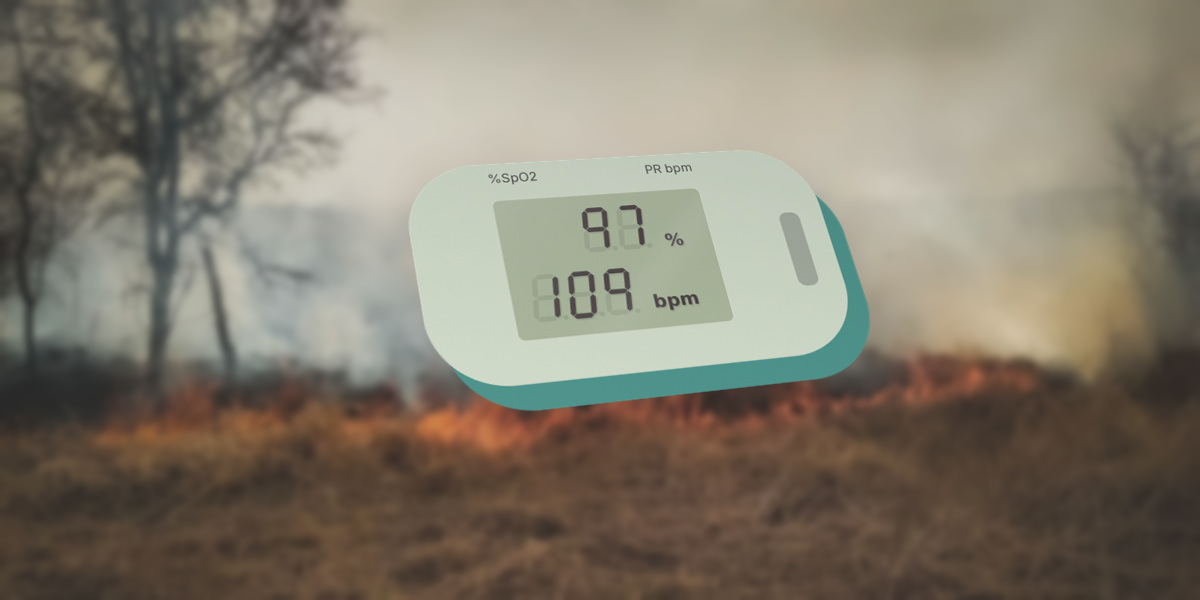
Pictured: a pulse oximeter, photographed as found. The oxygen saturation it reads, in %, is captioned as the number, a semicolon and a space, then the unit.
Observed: 97; %
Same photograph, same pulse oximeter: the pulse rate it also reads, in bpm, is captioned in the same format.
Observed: 109; bpm
